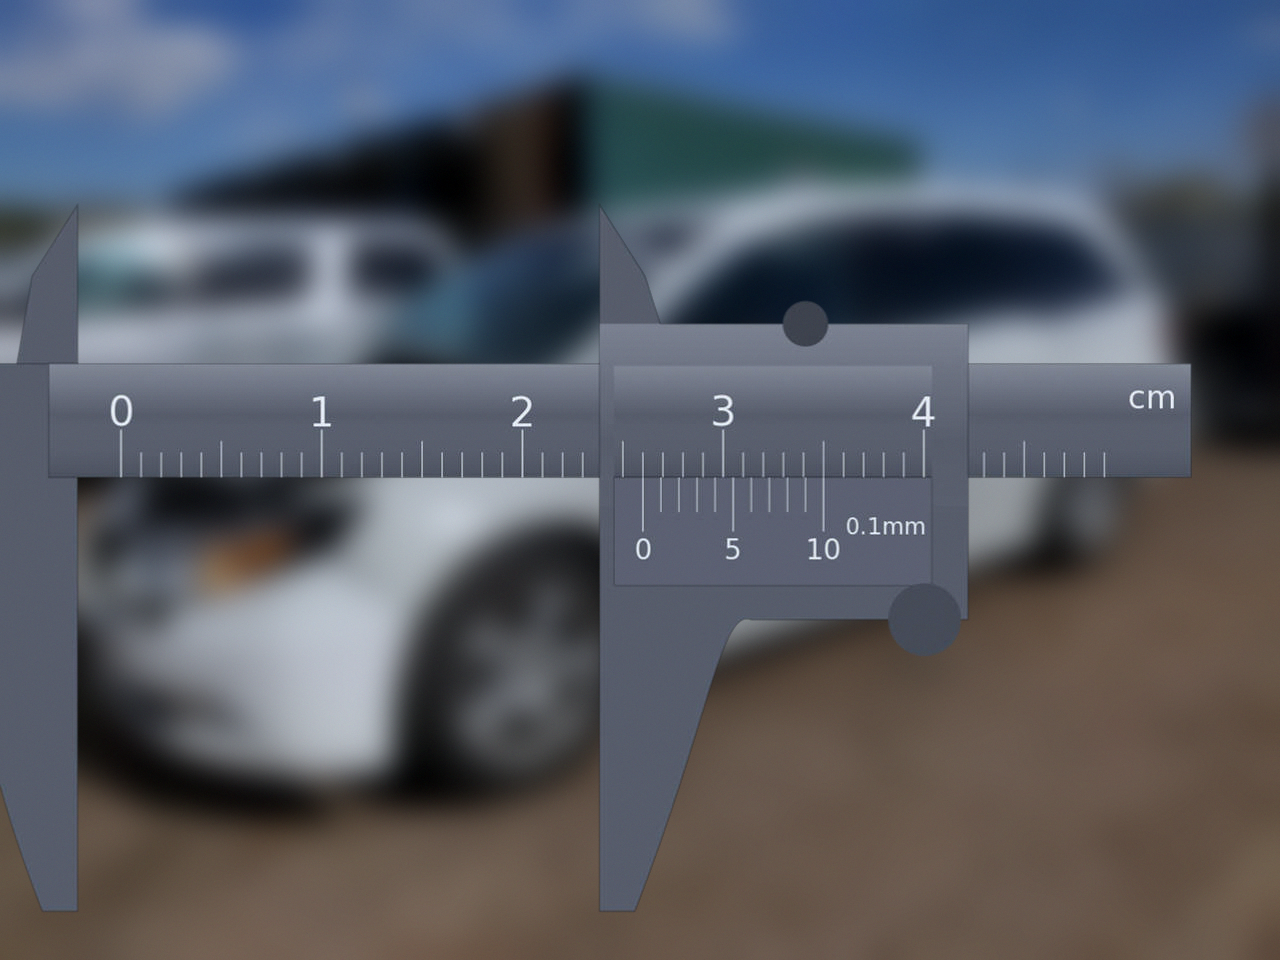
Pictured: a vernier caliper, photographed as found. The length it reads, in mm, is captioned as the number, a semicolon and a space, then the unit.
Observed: 26.0; mm
